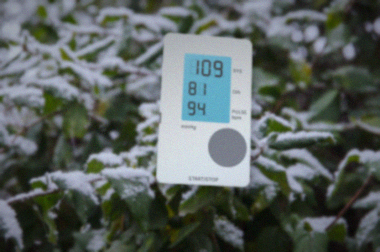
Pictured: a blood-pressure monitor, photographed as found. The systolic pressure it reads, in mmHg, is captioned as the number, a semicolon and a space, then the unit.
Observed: 109; mmHg
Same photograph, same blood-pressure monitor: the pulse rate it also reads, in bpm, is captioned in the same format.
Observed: 94; bpm
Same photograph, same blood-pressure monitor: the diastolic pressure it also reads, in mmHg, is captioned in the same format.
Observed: 81; mmHg
